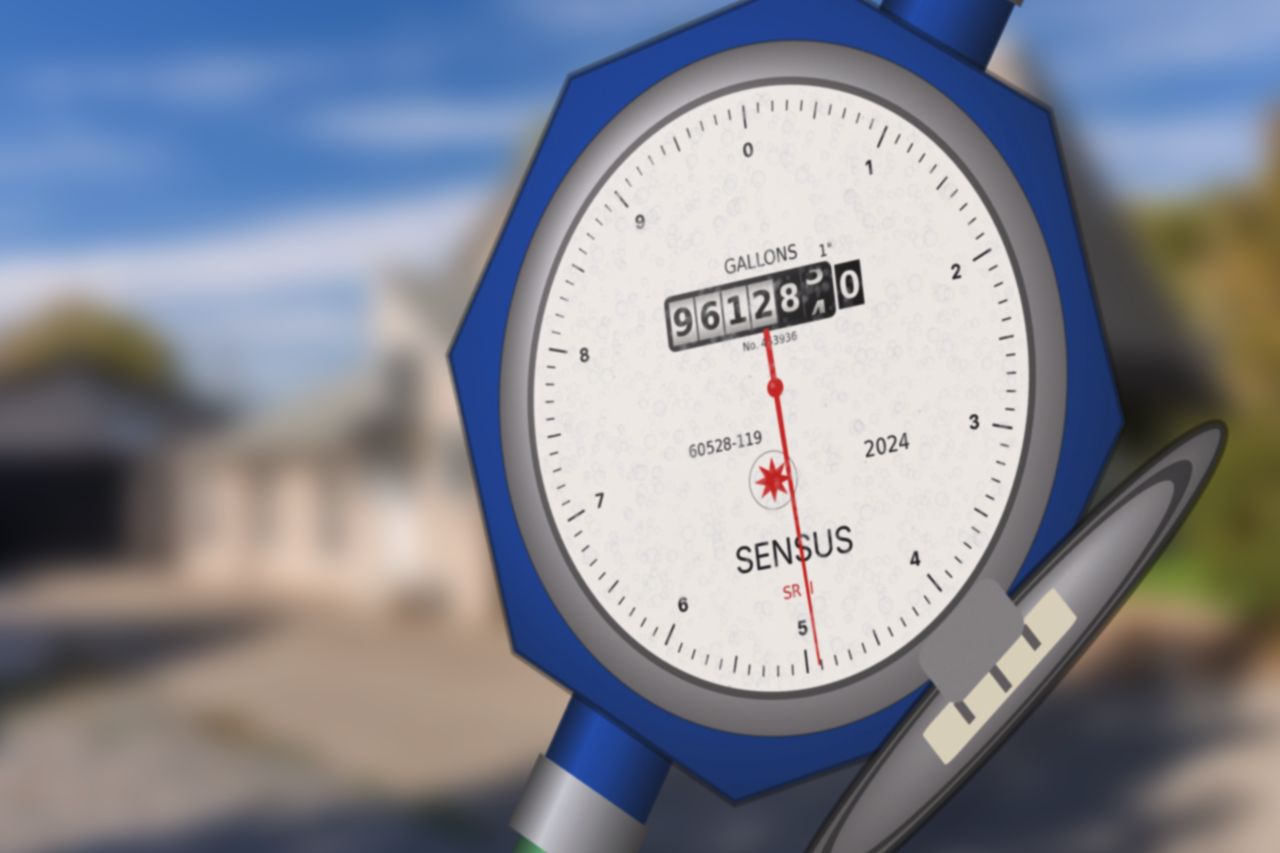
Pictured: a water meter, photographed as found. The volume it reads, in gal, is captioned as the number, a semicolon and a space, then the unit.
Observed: 9612834.9; gal
